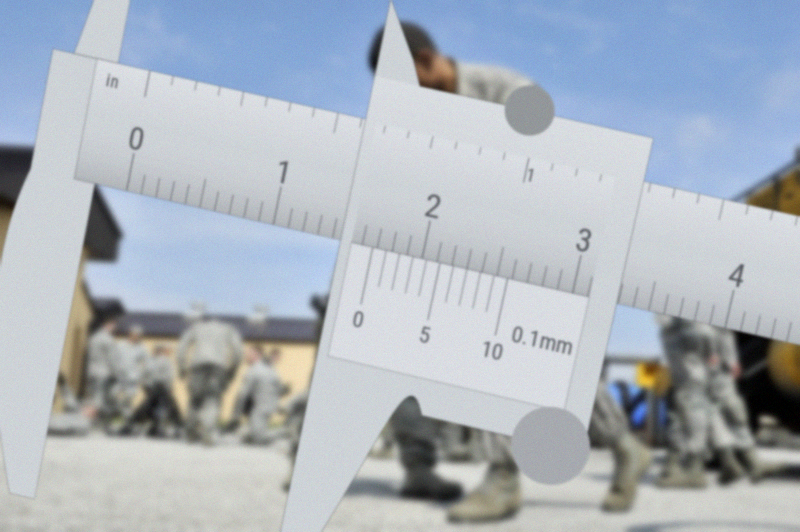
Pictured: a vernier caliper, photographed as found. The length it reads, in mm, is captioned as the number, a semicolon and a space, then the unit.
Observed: 16.7; mm
